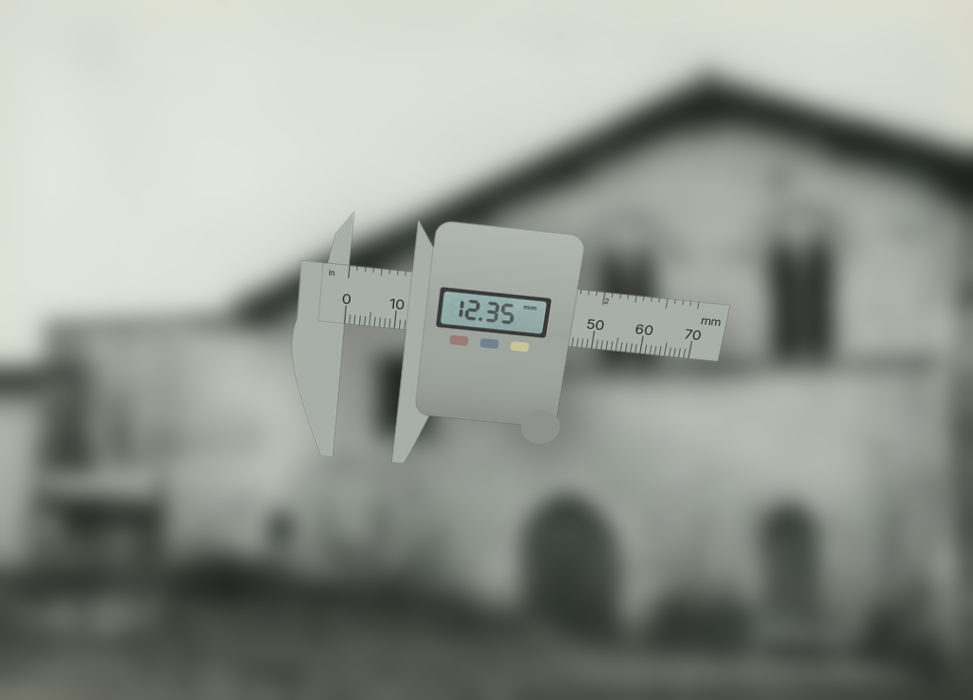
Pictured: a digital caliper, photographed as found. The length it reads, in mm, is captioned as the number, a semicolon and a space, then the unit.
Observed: 12.35; mm
